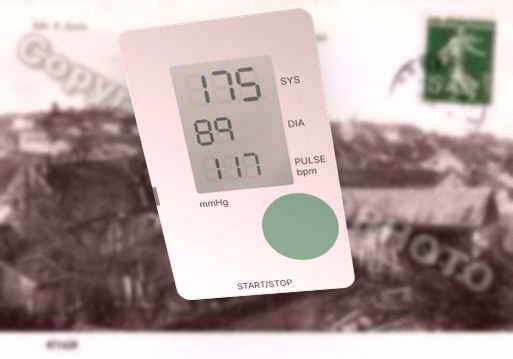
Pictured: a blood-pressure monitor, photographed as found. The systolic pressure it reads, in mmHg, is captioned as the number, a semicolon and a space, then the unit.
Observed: 175; mmHg
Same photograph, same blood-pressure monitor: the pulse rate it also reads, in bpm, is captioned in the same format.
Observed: 117; bpm
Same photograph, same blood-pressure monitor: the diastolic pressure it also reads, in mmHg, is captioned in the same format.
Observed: 89; mmHg
